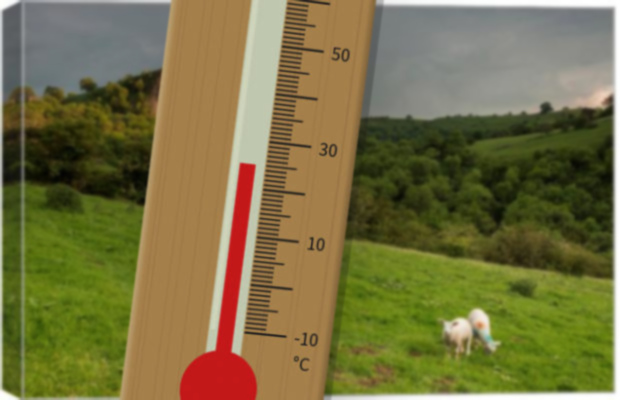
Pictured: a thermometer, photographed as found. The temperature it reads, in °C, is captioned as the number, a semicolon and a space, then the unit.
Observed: 25; °C
